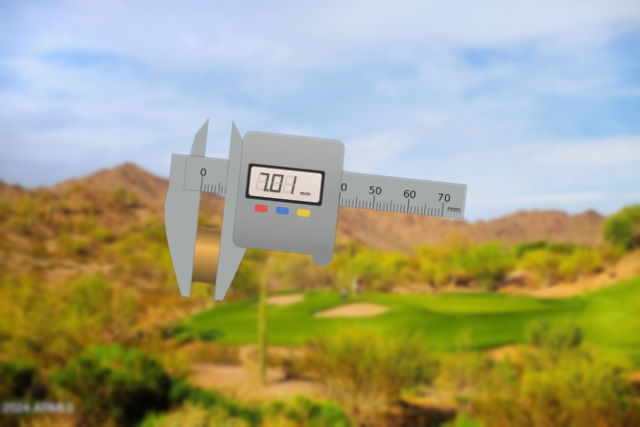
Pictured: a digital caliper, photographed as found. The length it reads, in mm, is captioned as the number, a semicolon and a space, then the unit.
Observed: 7.01; mm
